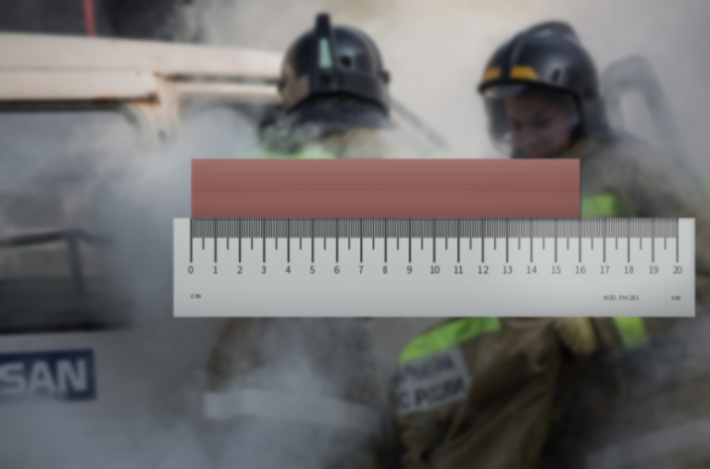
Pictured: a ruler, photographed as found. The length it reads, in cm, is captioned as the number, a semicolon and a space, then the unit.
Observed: 16; cm
